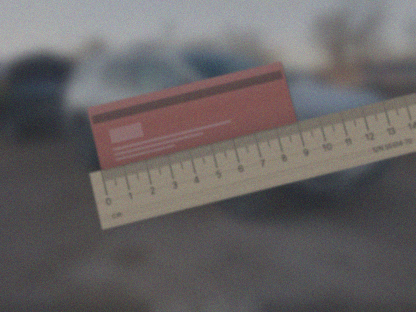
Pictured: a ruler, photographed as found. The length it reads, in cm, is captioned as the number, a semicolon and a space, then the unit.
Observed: 9; cm
